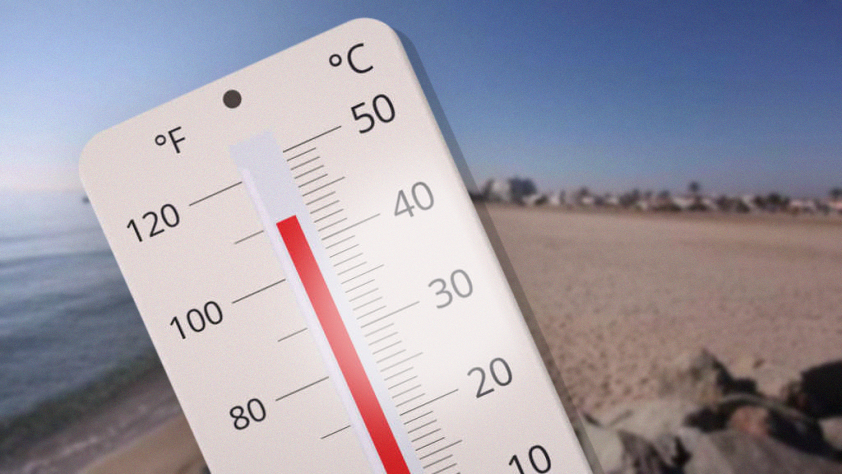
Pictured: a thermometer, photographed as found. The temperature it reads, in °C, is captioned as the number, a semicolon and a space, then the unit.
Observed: 43.5; °C
